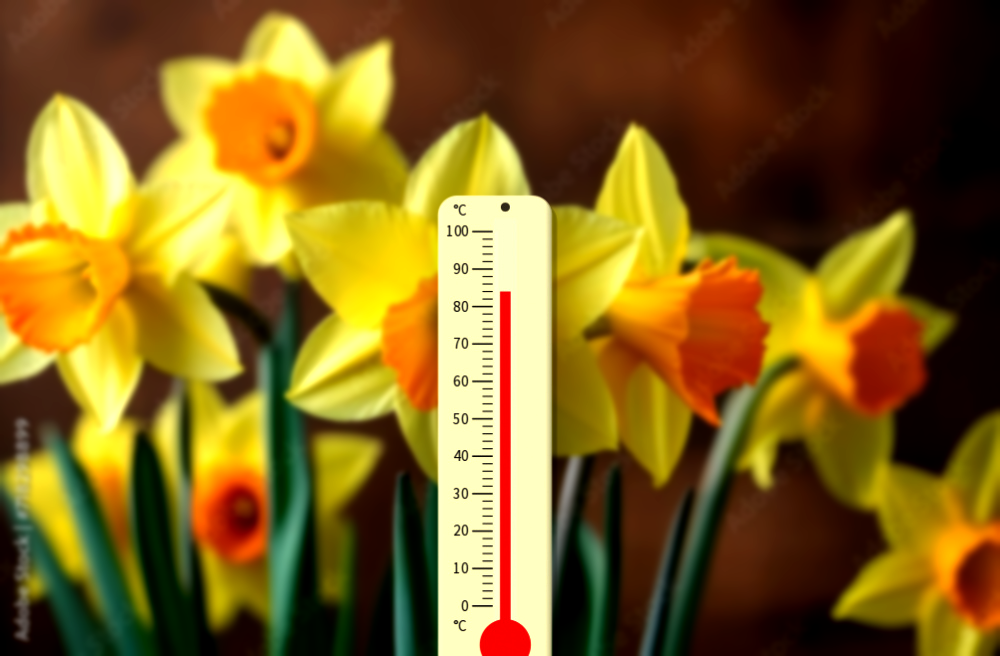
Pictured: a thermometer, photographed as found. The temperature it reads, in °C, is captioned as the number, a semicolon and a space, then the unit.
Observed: 84; °C
